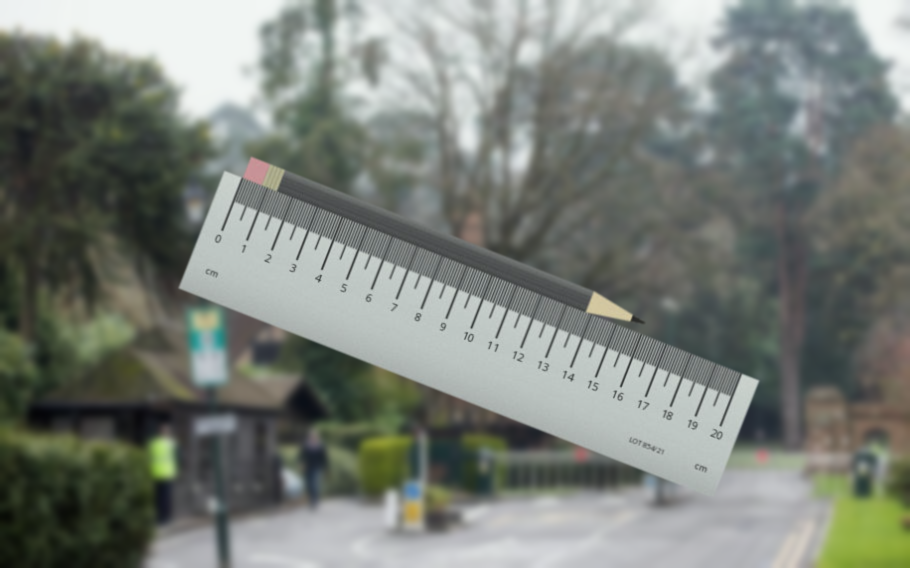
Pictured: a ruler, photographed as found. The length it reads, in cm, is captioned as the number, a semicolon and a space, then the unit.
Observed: 16; cm
